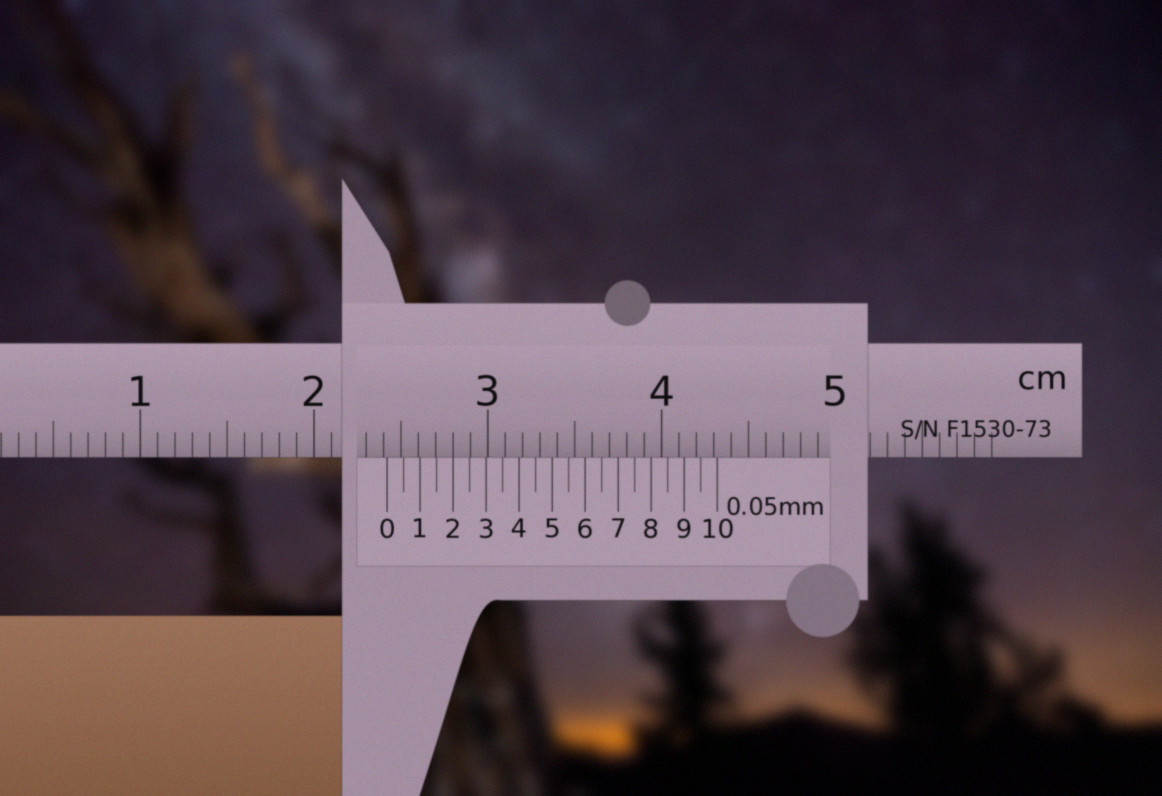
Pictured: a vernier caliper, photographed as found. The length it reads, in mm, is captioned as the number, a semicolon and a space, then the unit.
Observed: 24.2; mm
